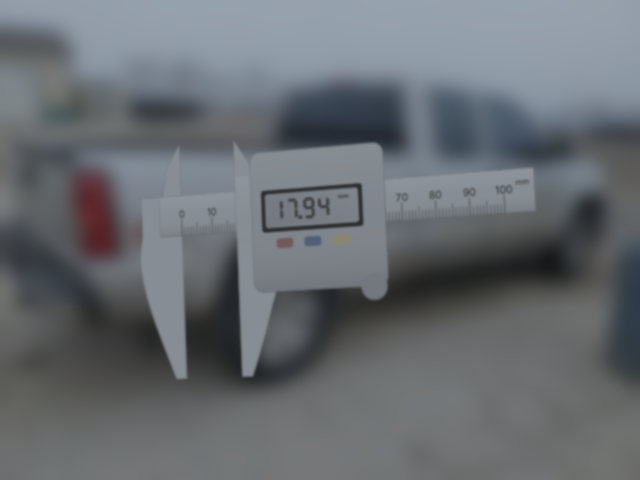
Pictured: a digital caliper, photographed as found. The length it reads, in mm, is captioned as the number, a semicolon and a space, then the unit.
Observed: 17.94; mm
